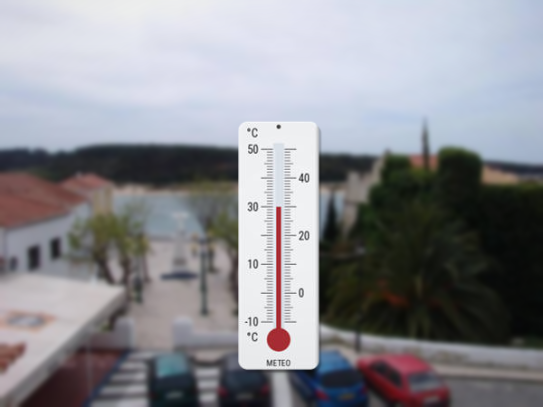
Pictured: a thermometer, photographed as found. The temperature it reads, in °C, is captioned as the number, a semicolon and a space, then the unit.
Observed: 30; °C
